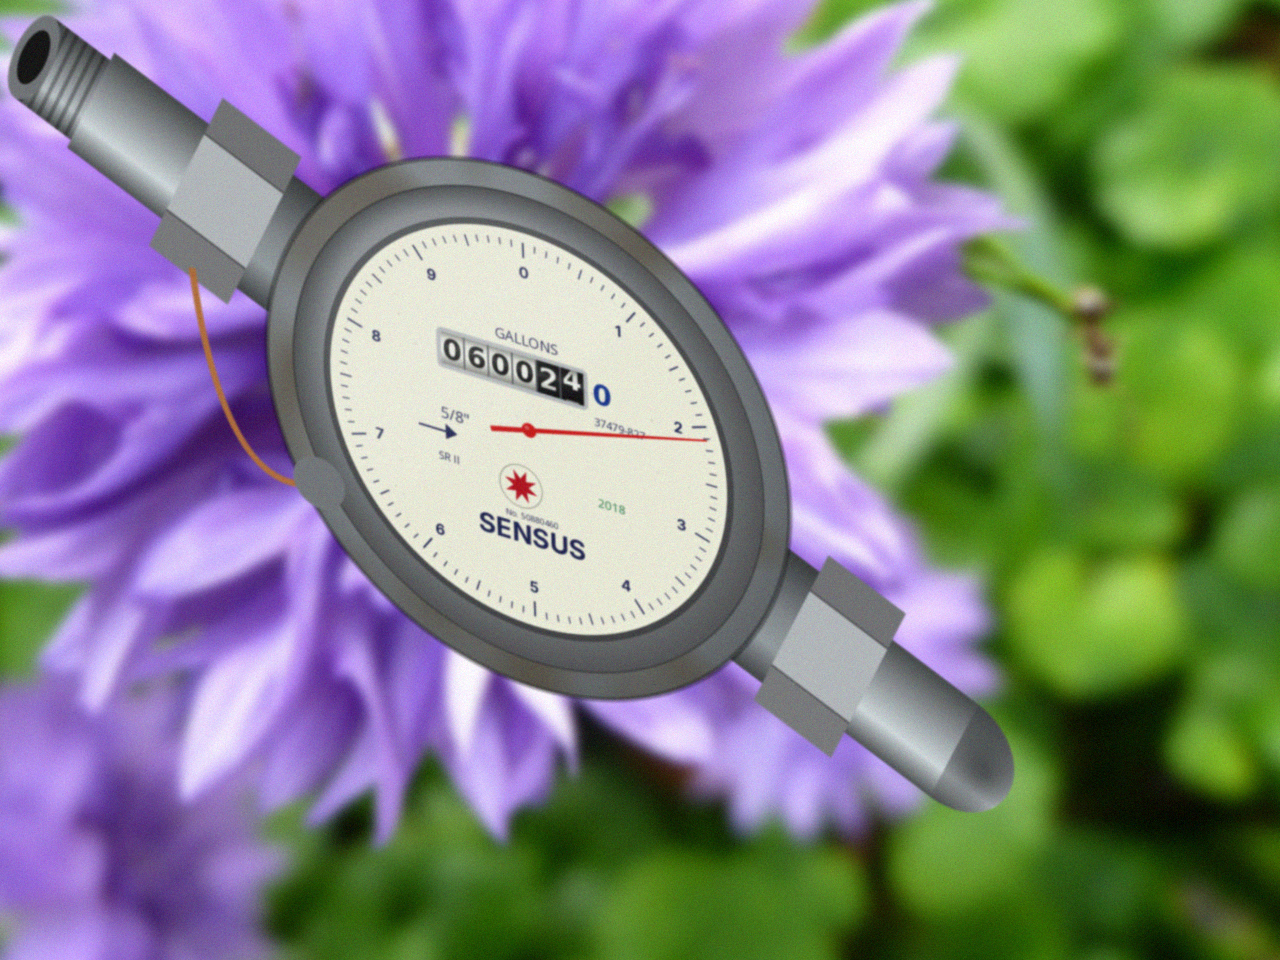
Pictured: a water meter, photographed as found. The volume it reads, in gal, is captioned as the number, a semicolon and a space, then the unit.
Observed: 600242.1; gal
